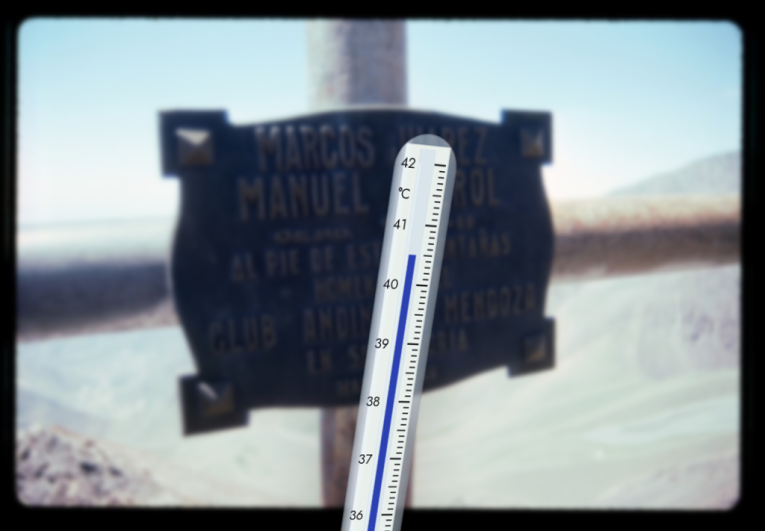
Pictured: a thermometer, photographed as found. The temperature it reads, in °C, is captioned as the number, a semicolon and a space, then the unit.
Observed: 40.5; °C
